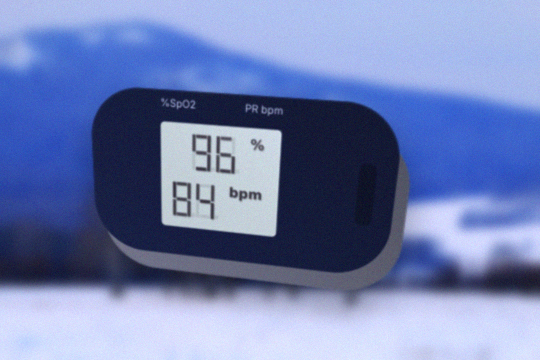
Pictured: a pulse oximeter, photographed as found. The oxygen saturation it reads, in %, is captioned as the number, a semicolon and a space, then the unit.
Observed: 96; %
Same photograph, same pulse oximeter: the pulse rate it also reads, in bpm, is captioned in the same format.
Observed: 84; bpm
